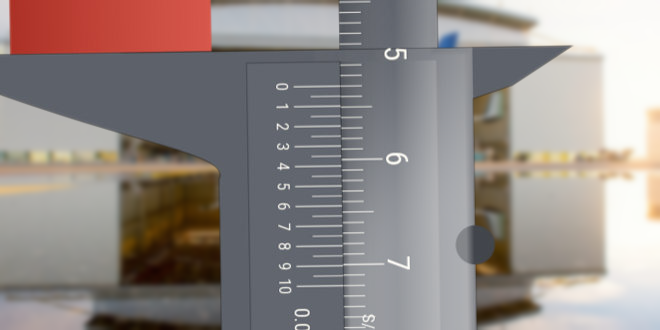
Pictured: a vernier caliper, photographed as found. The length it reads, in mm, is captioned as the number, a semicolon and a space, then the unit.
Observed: 53.0; mm
